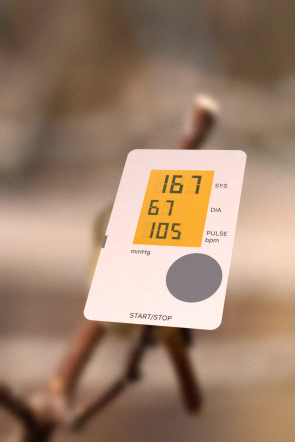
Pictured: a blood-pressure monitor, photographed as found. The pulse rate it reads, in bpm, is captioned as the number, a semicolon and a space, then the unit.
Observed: 105; bpm
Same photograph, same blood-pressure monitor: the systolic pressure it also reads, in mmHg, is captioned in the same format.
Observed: 167; mmHg
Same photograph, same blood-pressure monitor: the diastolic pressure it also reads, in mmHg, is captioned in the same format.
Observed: 67; mmHg
